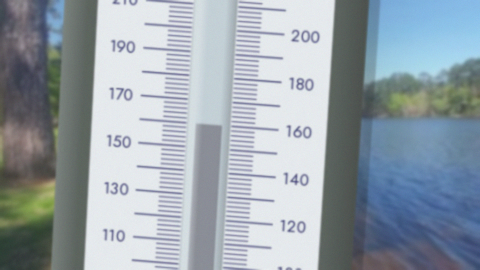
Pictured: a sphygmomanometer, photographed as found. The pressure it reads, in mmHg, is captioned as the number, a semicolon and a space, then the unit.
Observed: 160; mmHg
